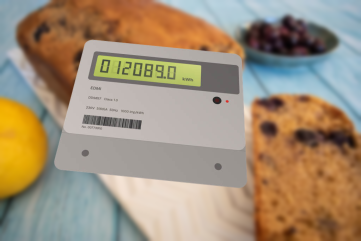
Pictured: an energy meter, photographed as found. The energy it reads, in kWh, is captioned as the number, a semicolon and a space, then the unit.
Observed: 12089.0; kWh
